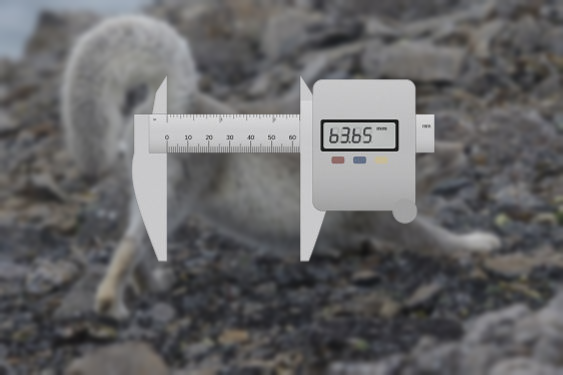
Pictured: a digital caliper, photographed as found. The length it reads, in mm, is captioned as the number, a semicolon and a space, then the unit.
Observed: 63.65; mm
